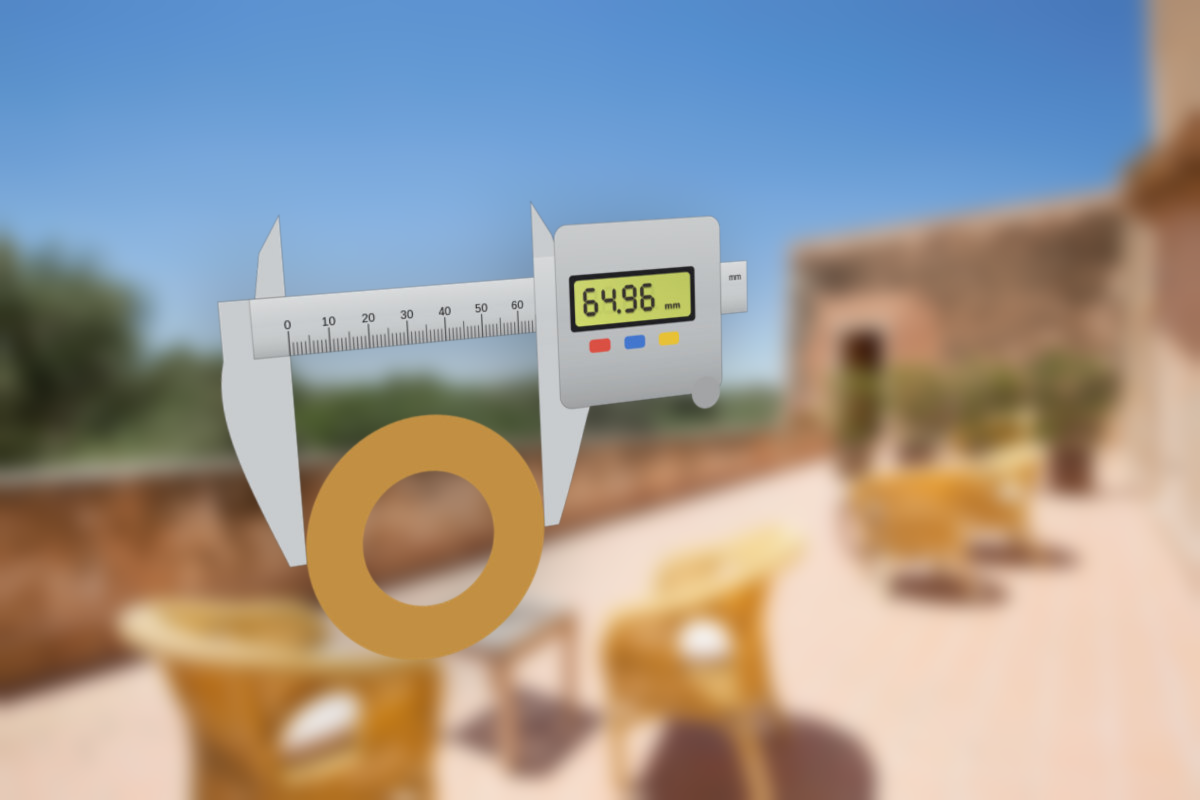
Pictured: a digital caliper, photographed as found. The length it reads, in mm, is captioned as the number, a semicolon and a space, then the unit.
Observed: 64.96; mm
